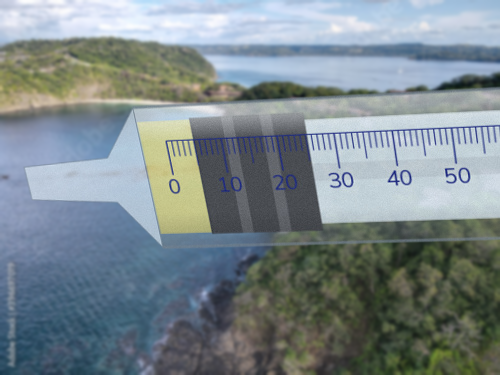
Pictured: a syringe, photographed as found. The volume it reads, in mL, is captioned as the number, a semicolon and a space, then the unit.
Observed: 5; mL
